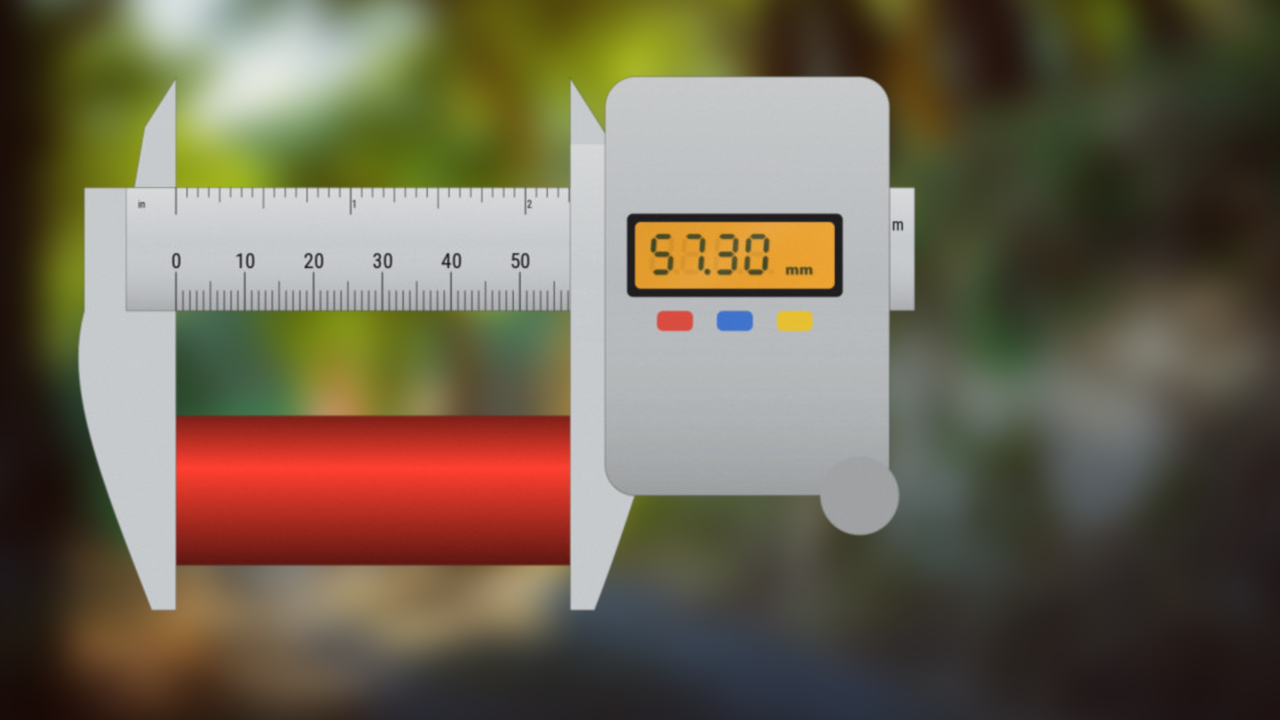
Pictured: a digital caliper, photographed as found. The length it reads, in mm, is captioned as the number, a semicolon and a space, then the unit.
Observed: 57.30; mm
